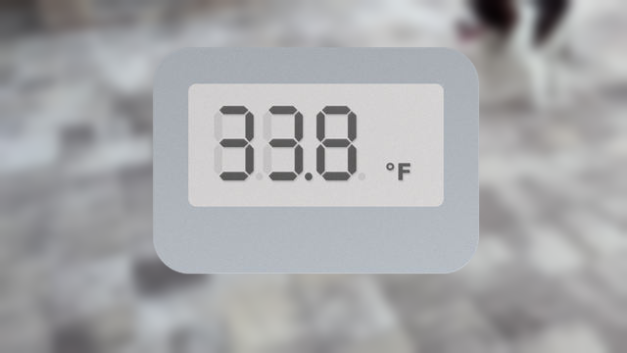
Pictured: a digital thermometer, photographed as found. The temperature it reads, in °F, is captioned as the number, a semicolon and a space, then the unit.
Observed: 33.8; °F
